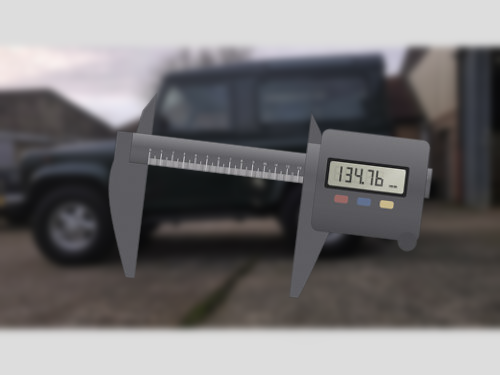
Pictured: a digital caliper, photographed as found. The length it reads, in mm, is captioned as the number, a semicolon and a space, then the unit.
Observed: 134.76; mm
